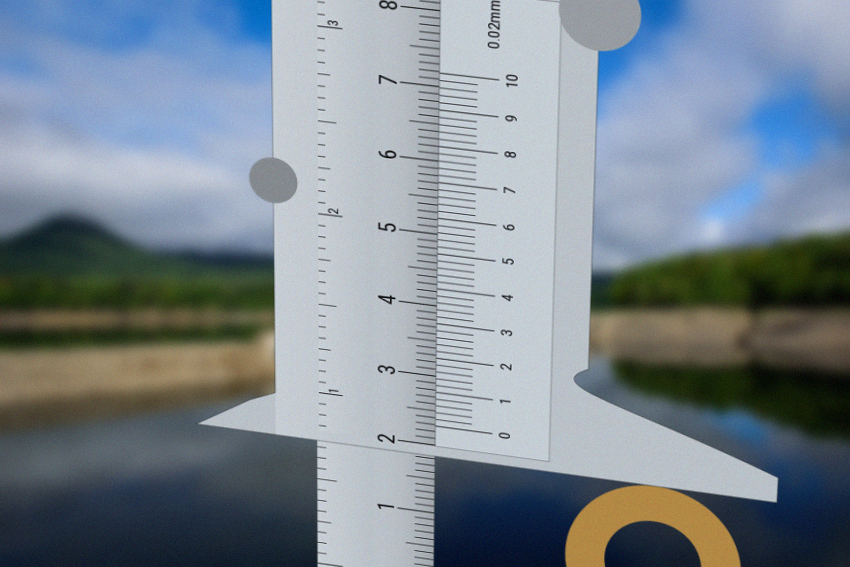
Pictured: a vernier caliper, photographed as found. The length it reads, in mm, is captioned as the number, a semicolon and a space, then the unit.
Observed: 22.8; mm
